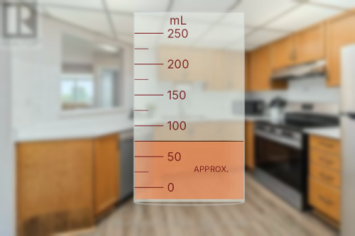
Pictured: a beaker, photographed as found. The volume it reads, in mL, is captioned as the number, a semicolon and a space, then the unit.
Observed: 75; mL
